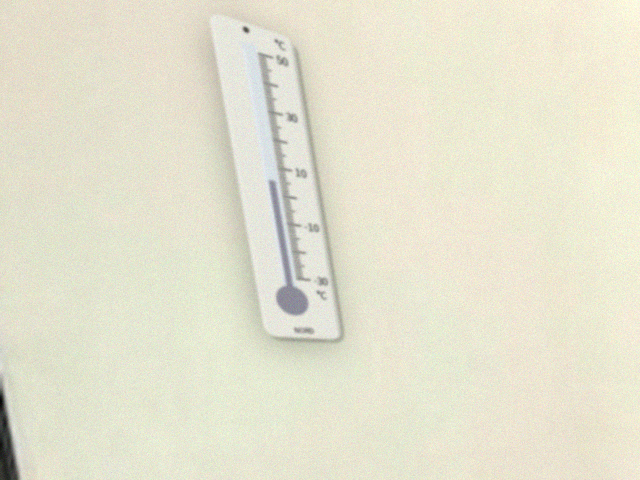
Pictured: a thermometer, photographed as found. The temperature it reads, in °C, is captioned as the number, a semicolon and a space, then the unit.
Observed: 5; °C
